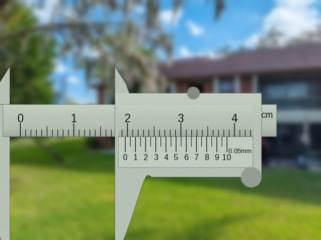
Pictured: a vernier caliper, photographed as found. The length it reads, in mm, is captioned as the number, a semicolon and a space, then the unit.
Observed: 19.6; mm
